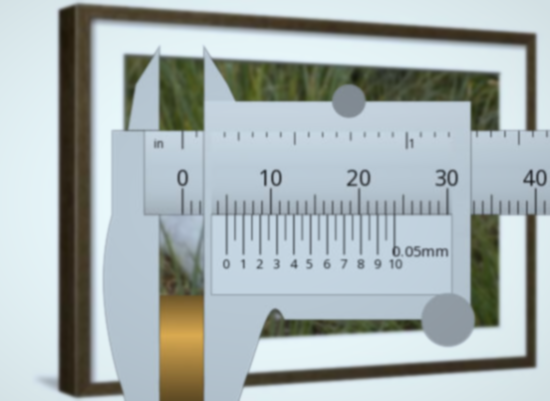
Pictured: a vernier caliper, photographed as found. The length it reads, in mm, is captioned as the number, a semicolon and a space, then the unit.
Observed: 5.0; mm
